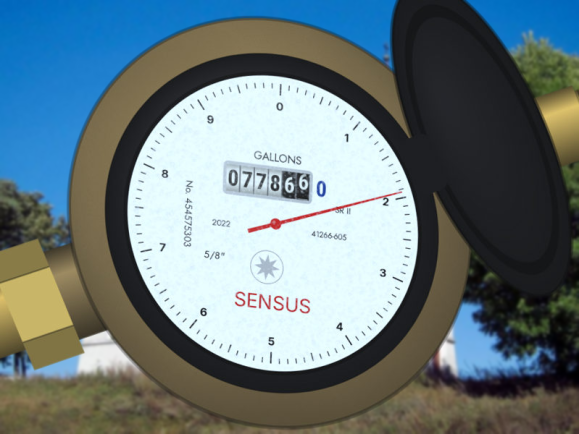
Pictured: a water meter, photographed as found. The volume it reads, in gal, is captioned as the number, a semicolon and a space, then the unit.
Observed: 778661.9; gal
